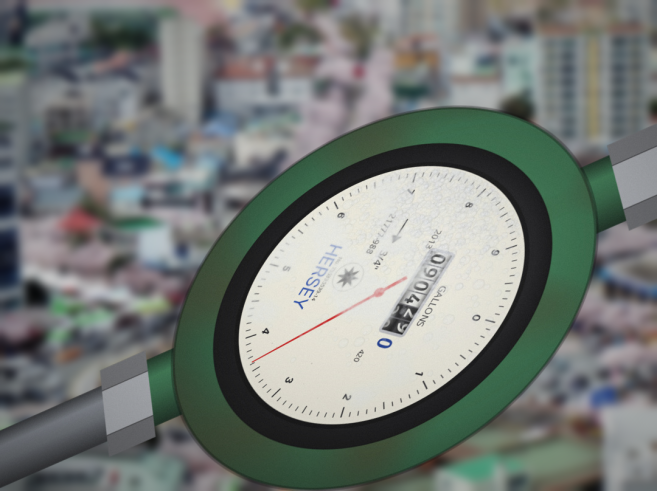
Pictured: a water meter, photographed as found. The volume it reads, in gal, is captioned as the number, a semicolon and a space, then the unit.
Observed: 904293.6; gal
